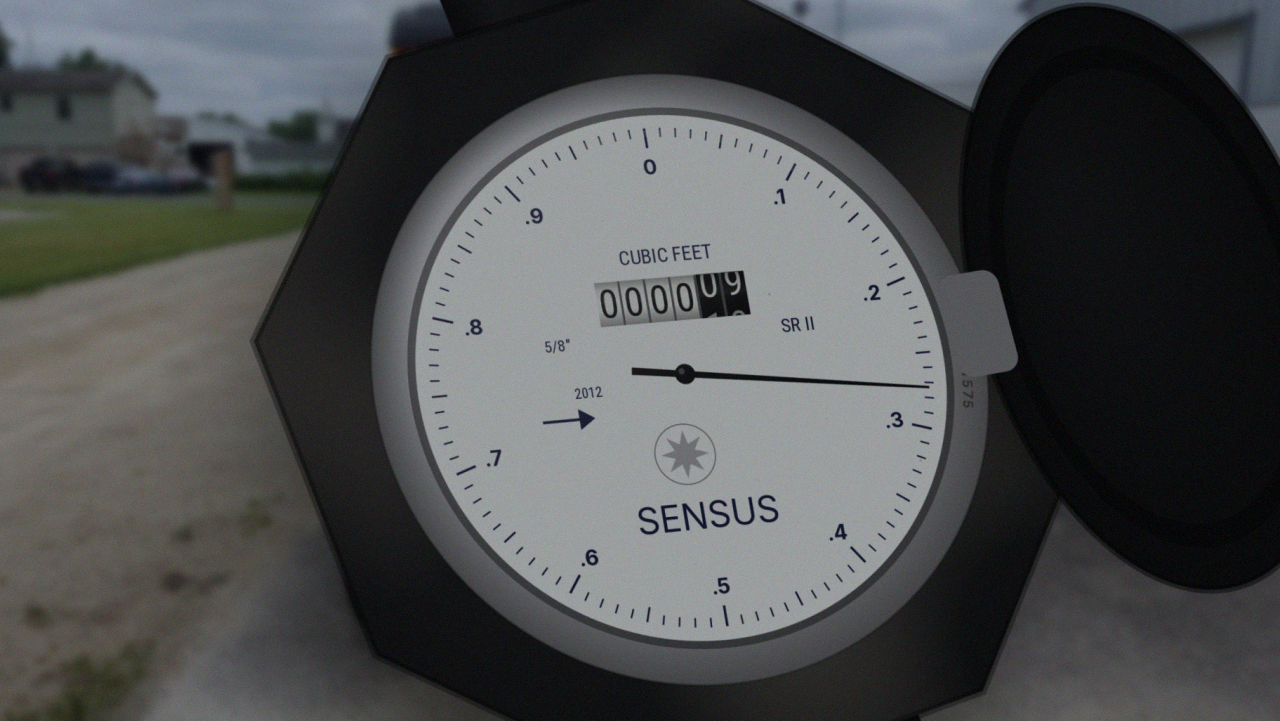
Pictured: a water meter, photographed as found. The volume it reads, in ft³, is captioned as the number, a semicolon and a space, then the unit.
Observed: 9.27; ft³
